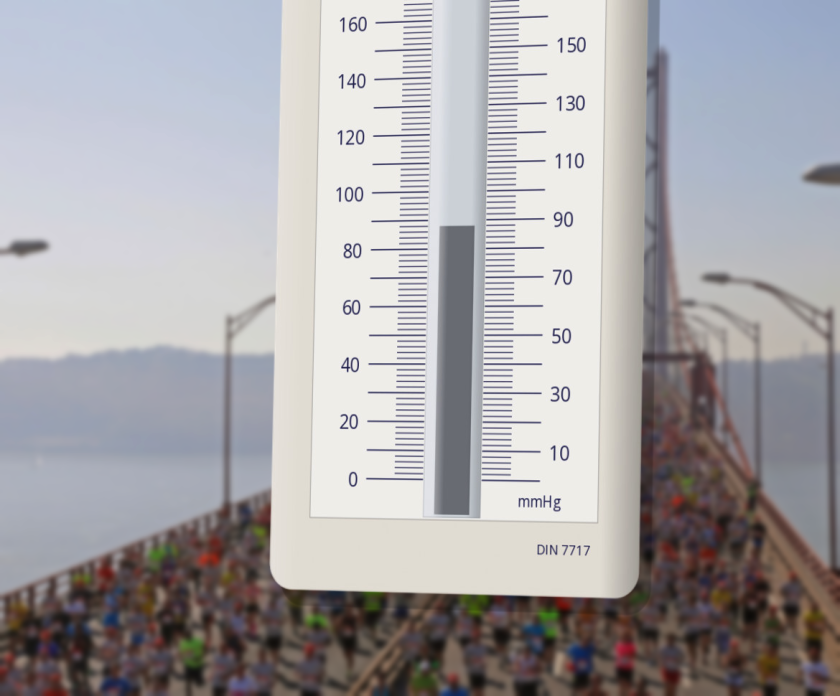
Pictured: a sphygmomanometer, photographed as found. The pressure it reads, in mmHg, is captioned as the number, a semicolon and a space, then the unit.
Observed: 88; mmHg
